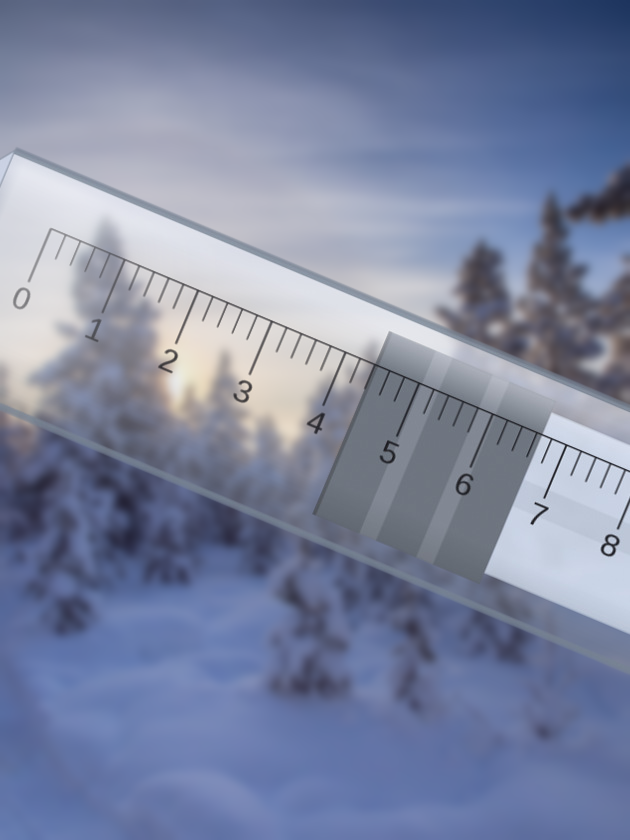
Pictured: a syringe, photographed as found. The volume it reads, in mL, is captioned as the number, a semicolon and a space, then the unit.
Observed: 4.4; mL
